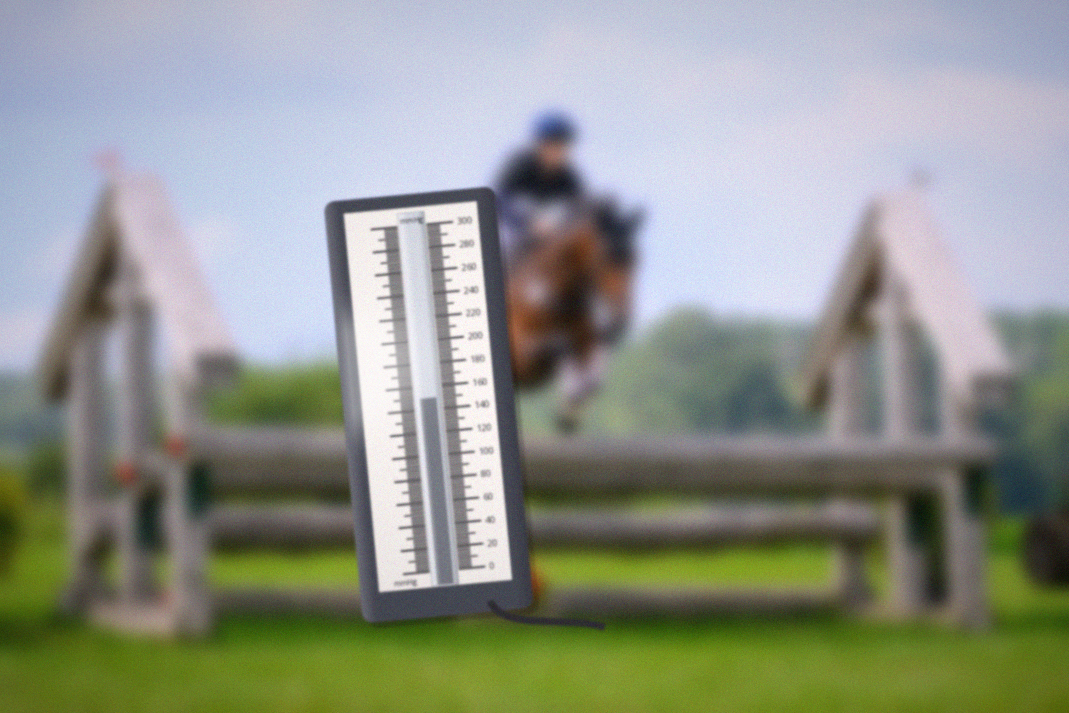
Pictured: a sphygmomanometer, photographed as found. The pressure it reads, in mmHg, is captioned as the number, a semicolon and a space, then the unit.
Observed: 150; mmHg
